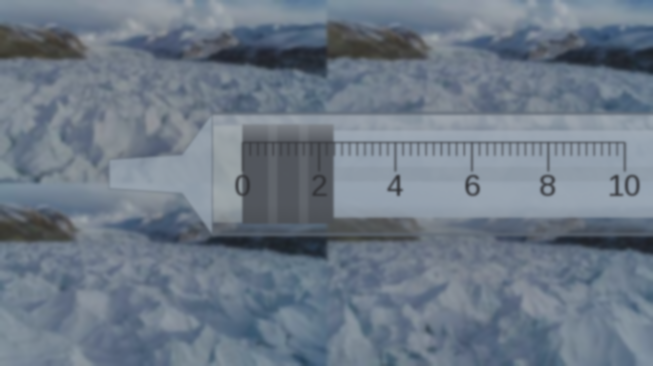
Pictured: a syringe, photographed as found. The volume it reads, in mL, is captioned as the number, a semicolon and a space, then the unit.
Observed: 0; mL
